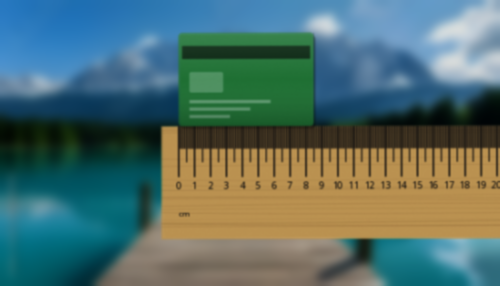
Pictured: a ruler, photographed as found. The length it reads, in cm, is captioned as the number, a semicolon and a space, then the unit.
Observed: 8.5; cm
